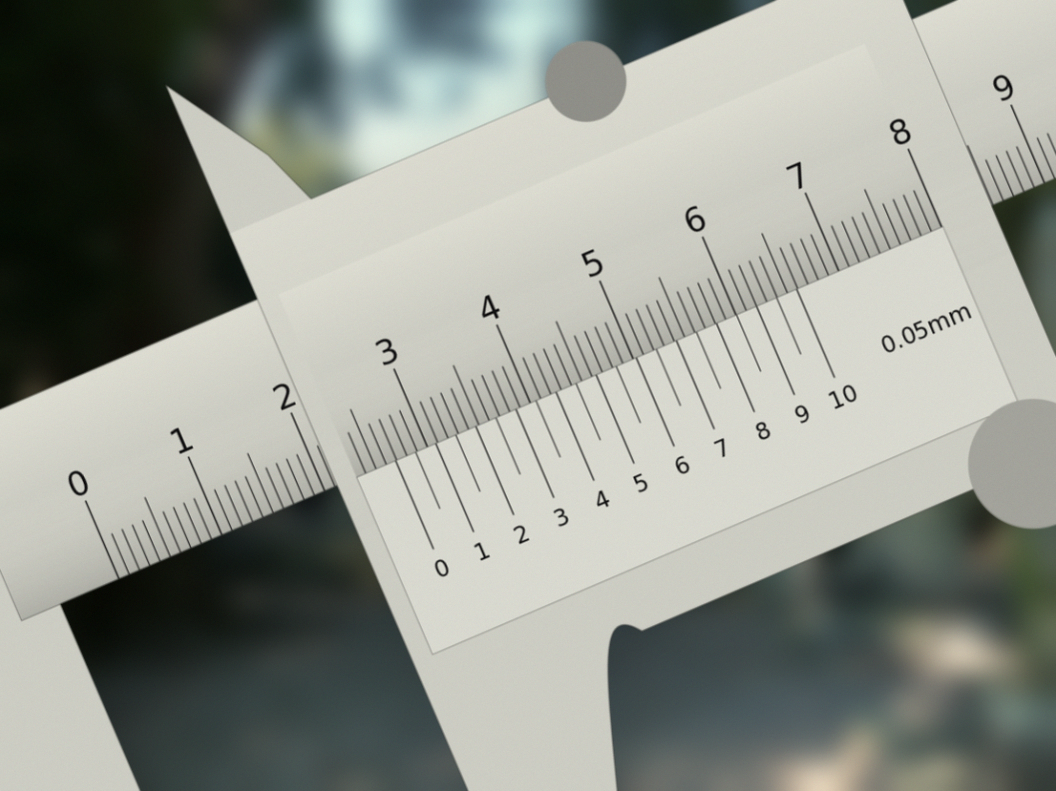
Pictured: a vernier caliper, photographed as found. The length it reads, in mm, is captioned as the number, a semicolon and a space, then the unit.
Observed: 26.9; mm
